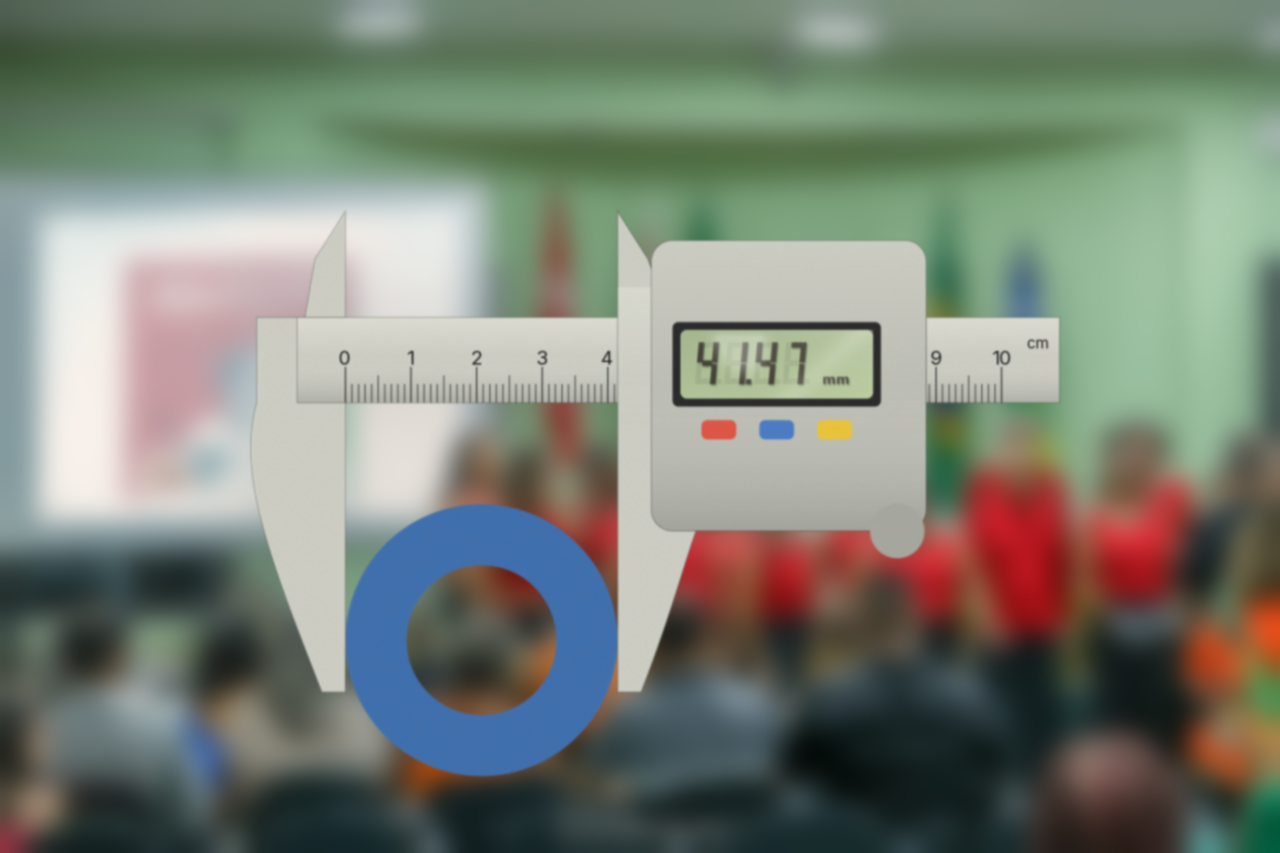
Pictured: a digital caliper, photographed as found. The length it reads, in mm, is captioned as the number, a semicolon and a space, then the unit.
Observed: 41.47; mm
